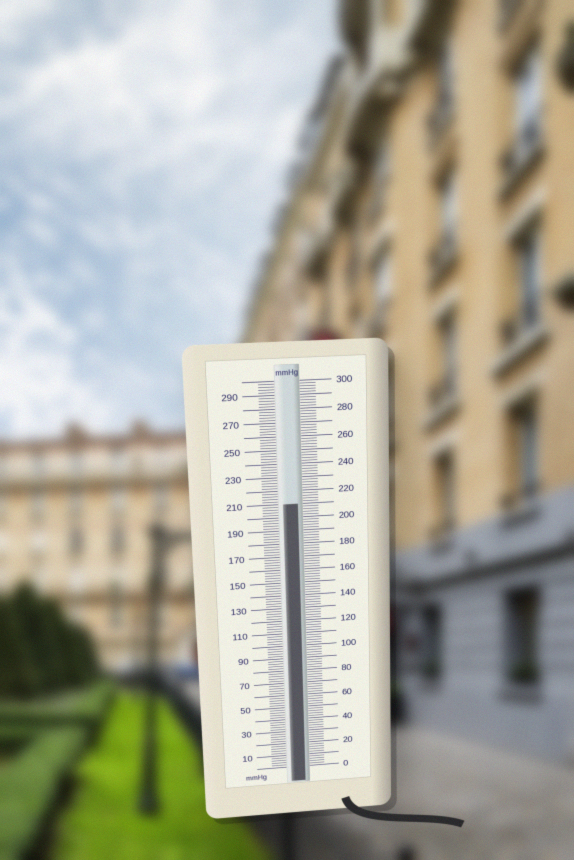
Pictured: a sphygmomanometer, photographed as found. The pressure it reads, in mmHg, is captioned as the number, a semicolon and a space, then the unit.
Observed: 210; mmHg
